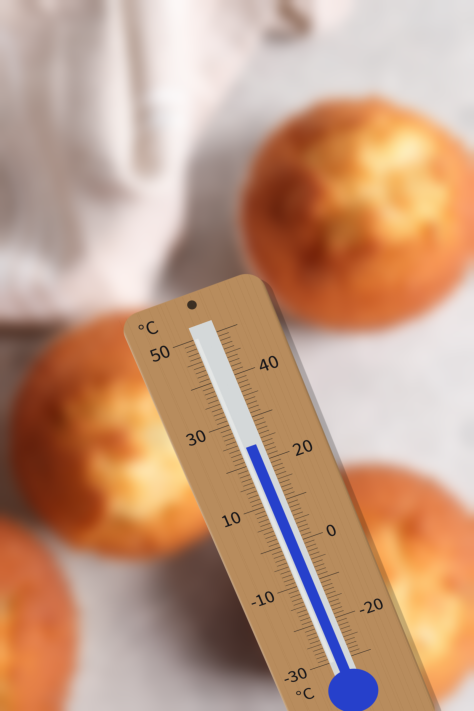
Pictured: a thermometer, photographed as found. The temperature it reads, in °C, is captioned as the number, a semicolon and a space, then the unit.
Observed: 24; °C
